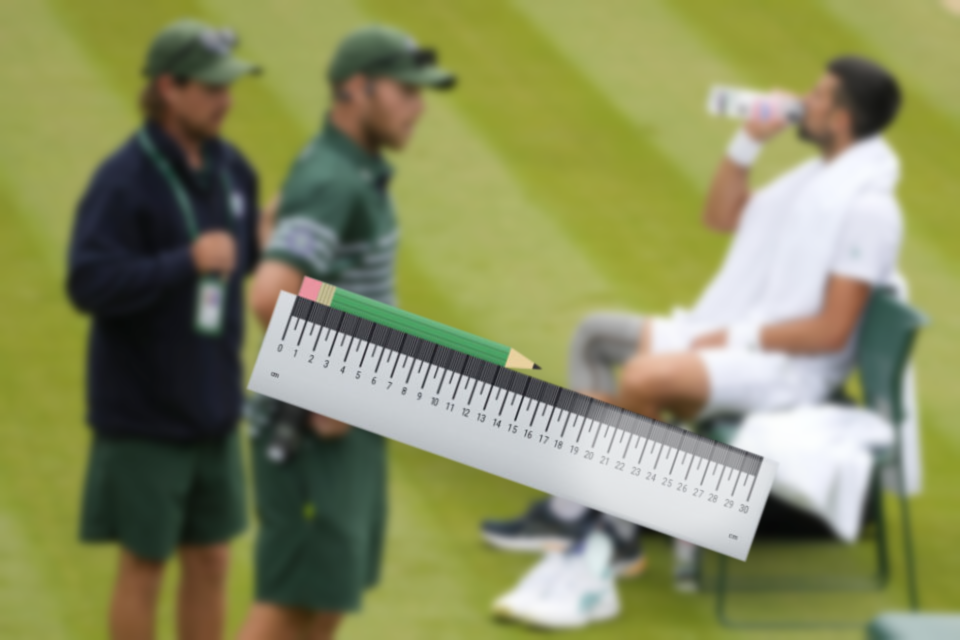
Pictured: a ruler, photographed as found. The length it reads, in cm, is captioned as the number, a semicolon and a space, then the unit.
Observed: 15.5; cm
